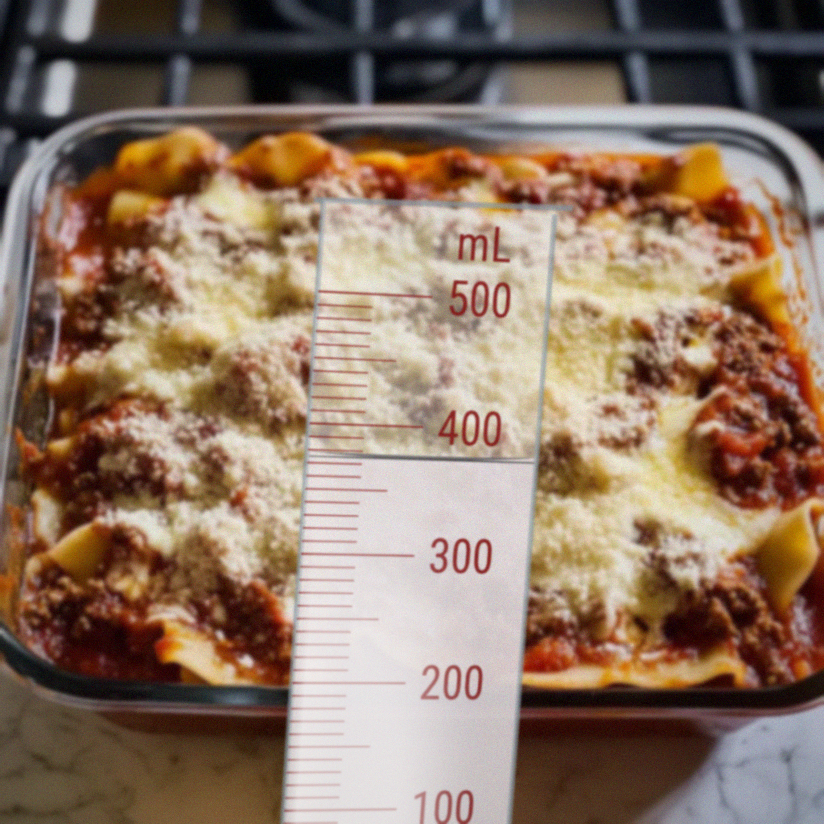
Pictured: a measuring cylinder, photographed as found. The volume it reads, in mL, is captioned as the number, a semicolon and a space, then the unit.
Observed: 375; mL
